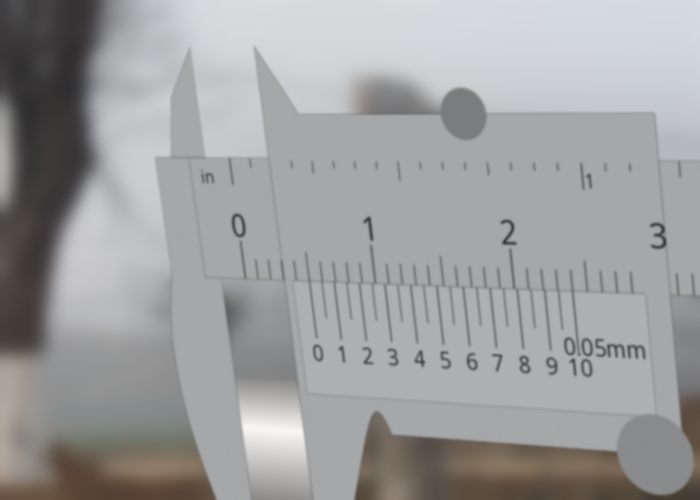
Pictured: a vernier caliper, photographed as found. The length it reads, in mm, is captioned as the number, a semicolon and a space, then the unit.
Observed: 5.0; mm
